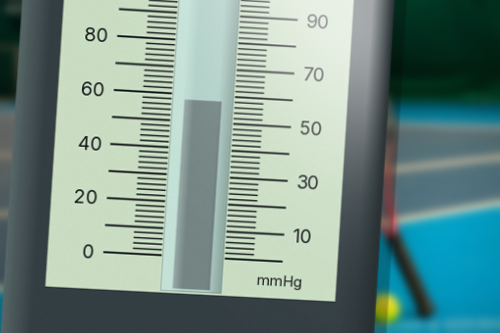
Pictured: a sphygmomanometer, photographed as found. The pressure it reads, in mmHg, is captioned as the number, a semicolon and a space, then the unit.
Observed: 58; mmHg
